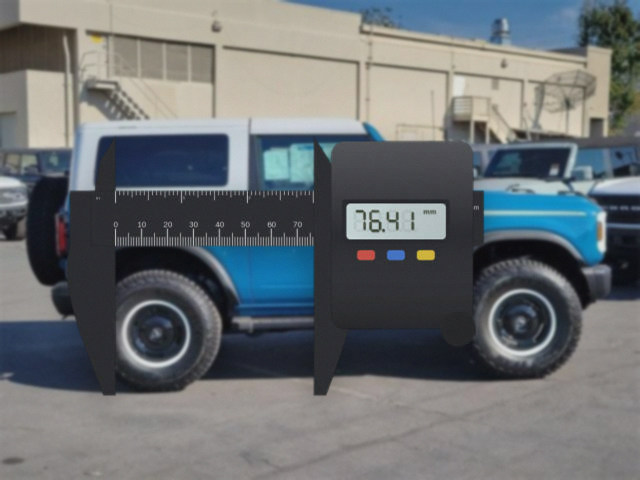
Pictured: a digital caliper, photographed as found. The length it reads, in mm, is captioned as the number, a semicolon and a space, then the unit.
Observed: 76.41; mm
